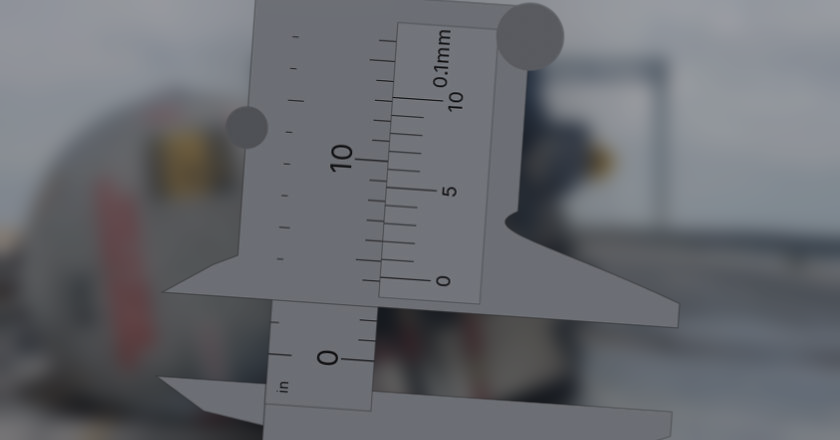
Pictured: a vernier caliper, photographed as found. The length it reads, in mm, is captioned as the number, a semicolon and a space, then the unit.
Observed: 4.2; mm
